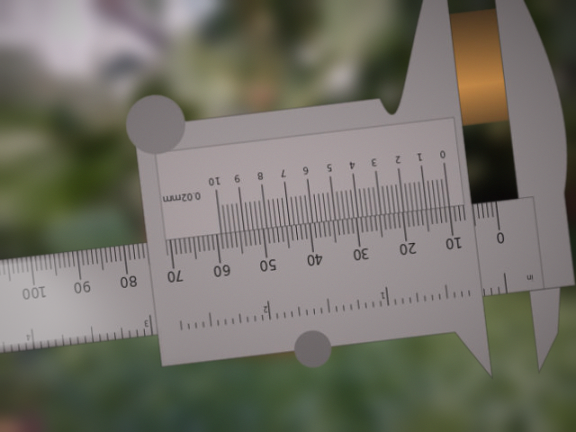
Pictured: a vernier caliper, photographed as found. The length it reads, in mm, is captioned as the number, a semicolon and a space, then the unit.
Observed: 10.0; mm
